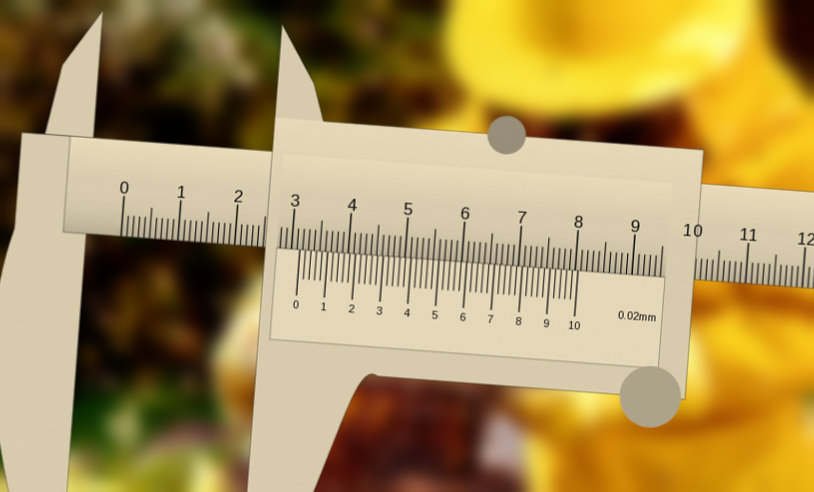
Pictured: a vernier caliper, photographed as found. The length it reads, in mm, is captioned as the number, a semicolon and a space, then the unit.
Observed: 31.5; mm
